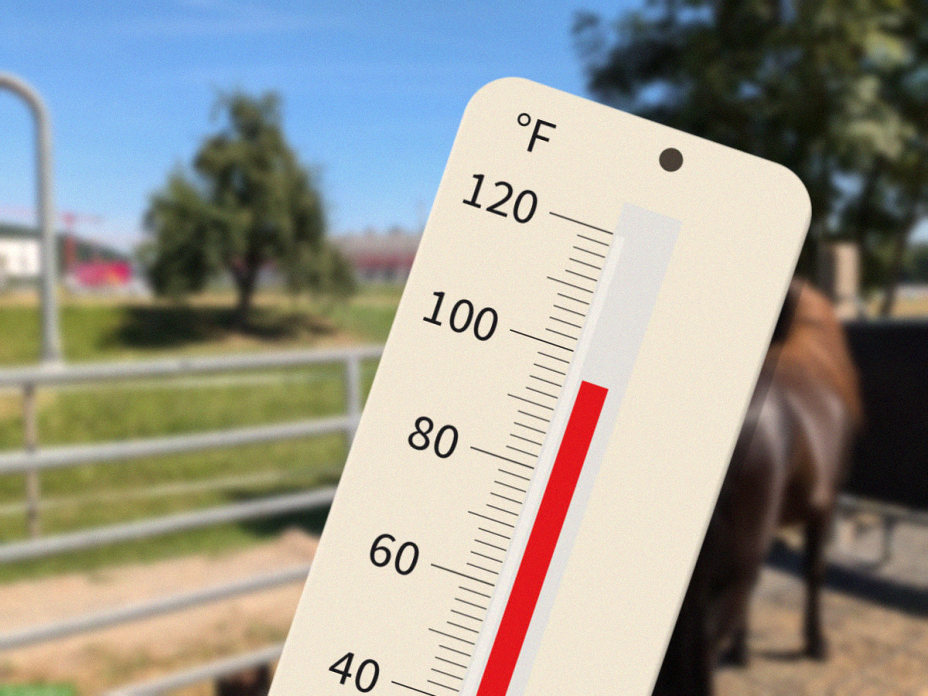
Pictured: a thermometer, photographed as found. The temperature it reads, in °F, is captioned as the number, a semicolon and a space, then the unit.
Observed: 96; °F
